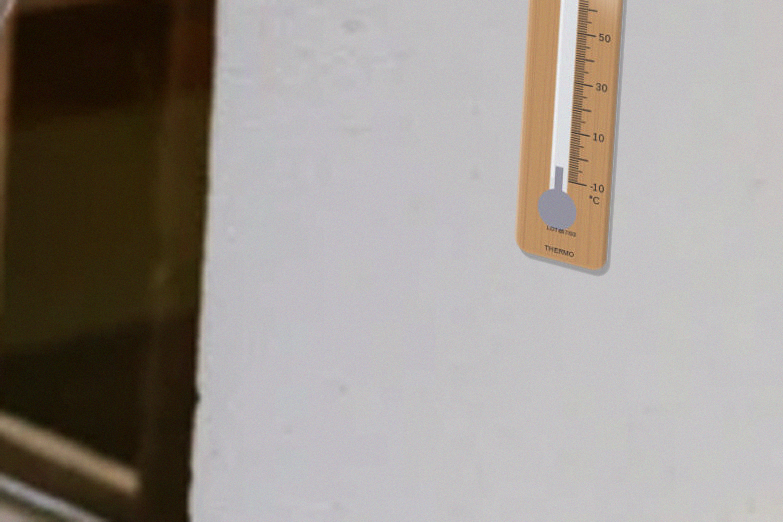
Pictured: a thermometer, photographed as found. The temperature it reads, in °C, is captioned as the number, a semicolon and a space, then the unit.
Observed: -5; °C
